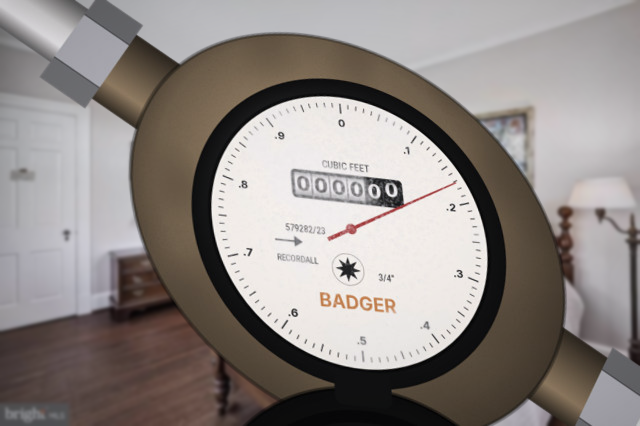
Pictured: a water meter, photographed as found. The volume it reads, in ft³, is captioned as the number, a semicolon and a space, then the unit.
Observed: 0.17; ft³
